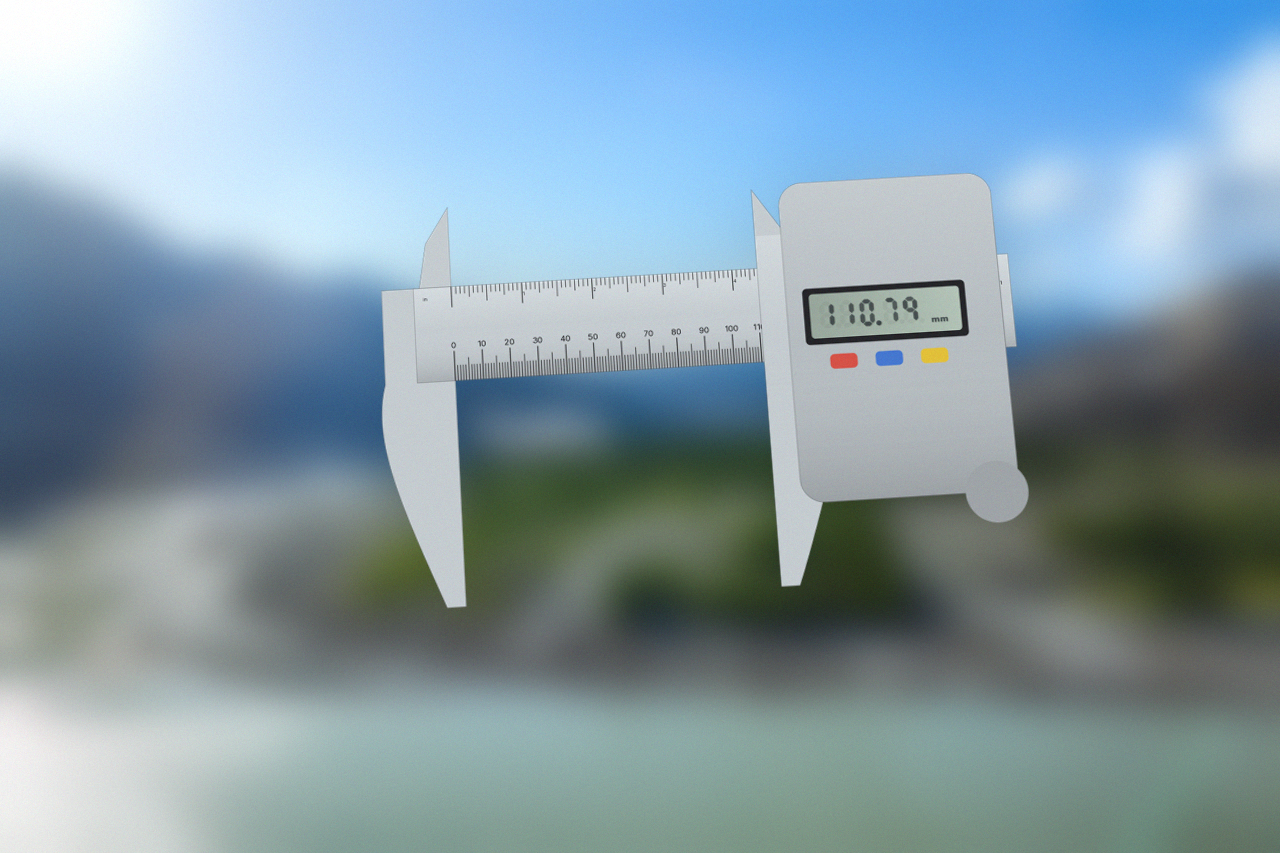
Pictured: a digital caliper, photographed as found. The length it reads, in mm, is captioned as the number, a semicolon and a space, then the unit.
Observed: 110.79; mm
